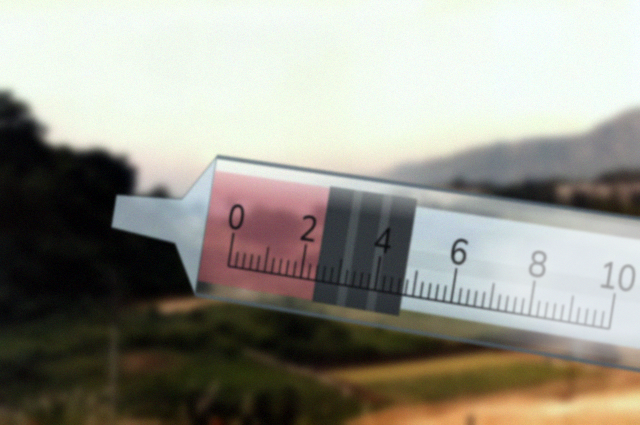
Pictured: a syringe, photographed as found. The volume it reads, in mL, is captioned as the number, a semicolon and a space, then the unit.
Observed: 2.4; mL
